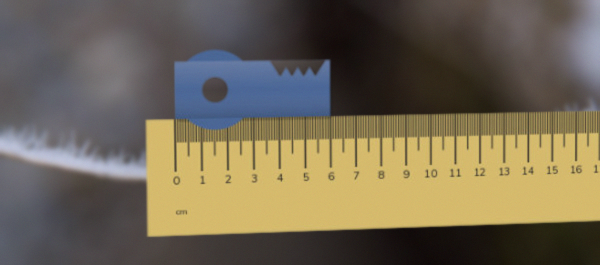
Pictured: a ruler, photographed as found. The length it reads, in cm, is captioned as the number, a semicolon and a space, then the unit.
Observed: 6; cm
